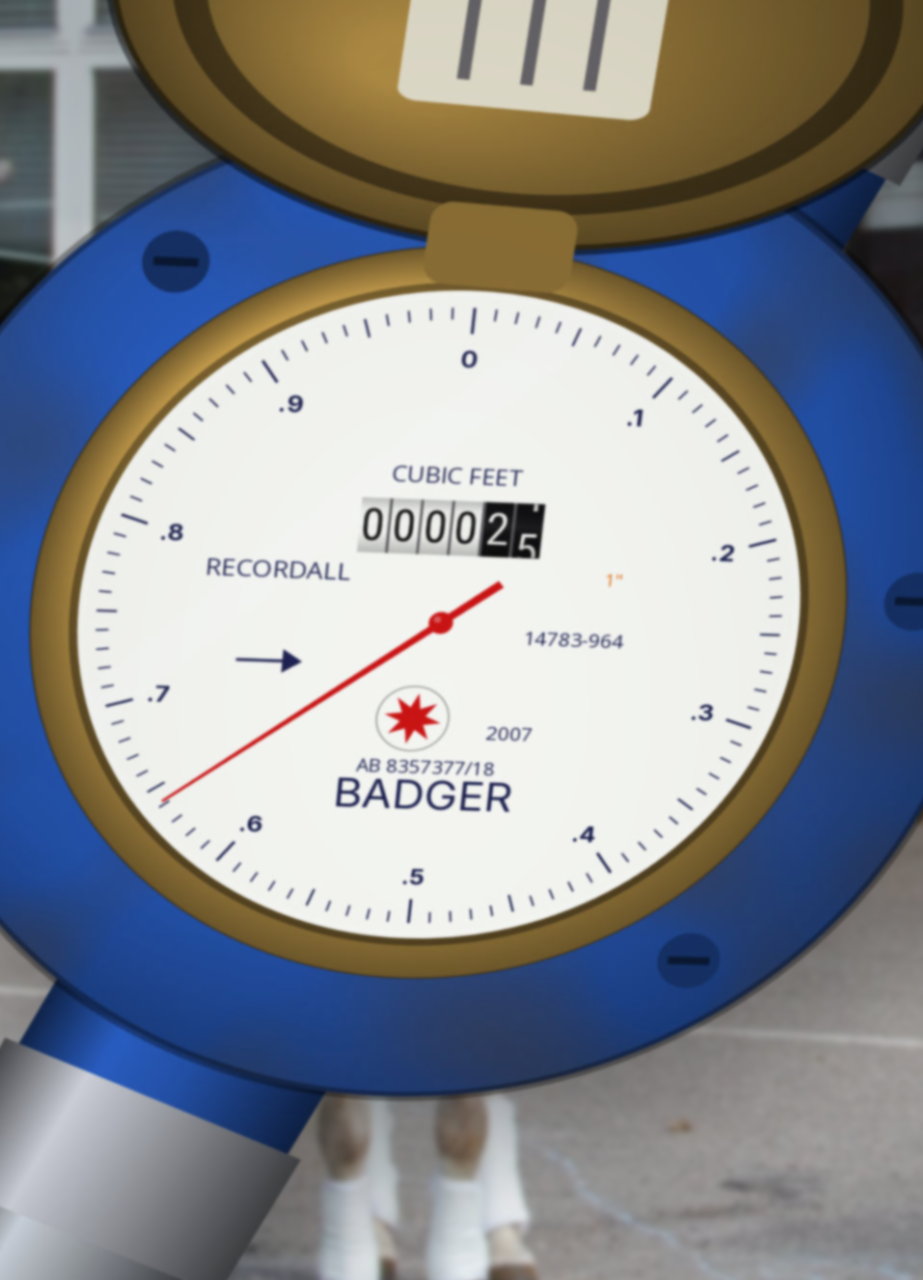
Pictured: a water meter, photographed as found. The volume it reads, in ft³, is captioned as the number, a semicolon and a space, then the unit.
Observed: 24.64; ft³
